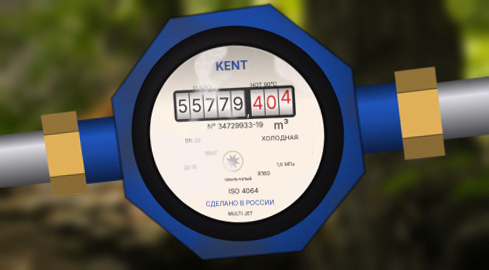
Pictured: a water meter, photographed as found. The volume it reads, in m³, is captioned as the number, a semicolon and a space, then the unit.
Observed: 55779.404; m³
